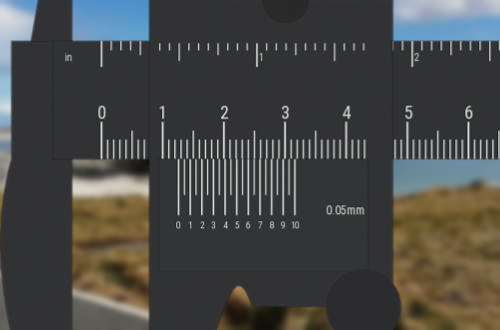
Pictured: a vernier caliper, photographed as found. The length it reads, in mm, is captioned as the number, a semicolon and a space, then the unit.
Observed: 12.6; mm
